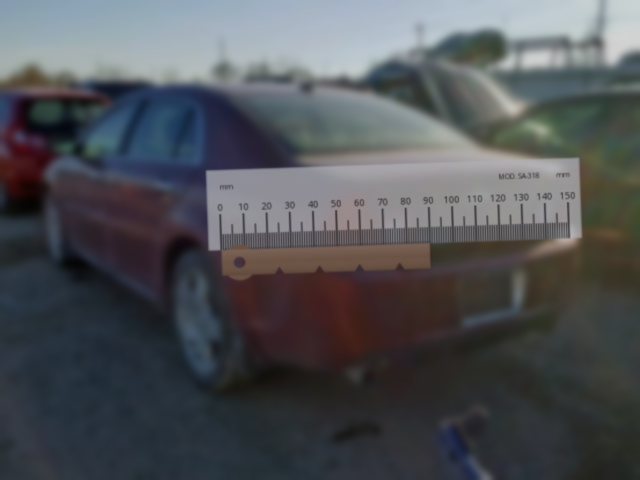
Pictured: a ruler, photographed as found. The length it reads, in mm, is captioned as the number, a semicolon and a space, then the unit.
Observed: 90; mm
